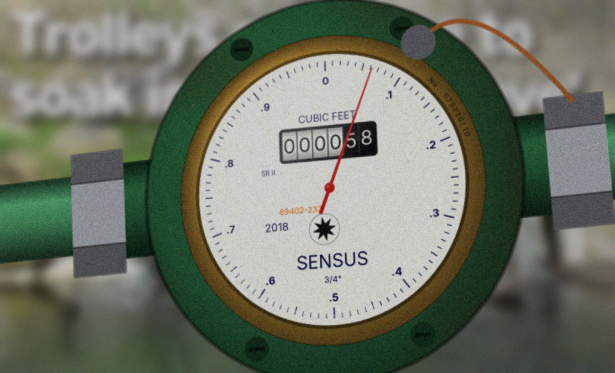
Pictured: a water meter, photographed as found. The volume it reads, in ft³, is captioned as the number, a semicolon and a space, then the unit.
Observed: 58.06; ft³
